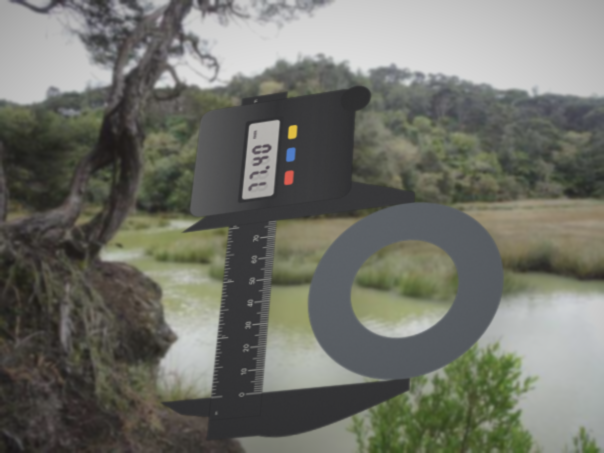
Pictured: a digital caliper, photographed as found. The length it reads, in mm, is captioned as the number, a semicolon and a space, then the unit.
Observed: 77.40; mm
